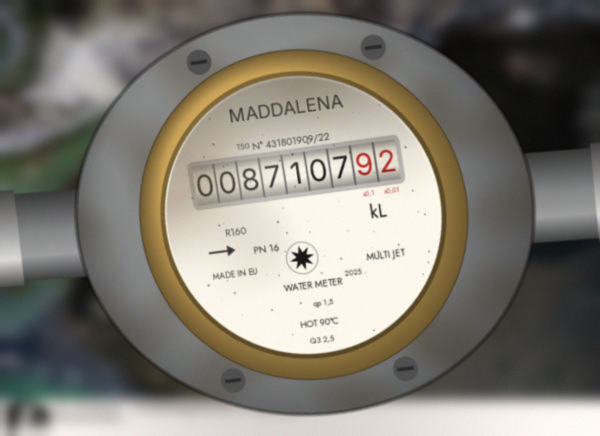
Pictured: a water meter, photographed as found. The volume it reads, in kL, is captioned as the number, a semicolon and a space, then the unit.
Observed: 87107.92; kL
